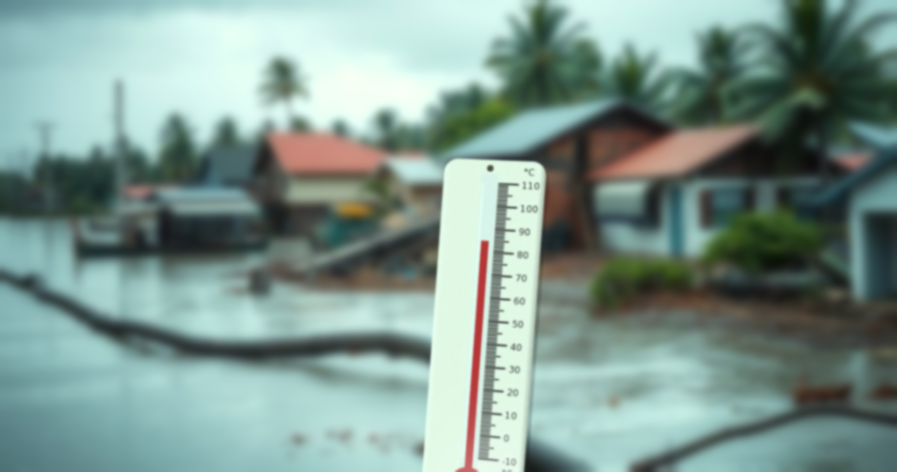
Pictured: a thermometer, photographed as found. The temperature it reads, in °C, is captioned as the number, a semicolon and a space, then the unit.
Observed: 85; °C
